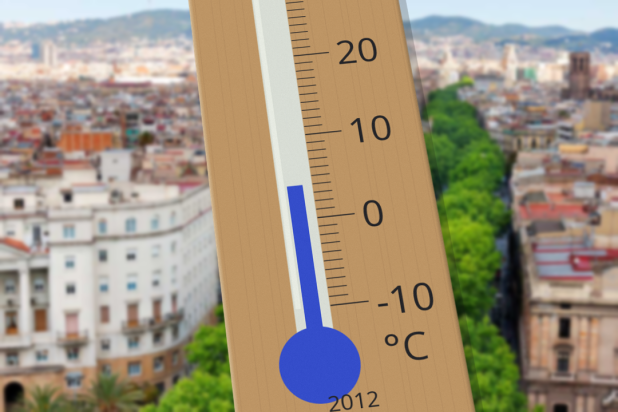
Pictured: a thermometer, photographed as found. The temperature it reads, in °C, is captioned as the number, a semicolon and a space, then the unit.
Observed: 4; °C
